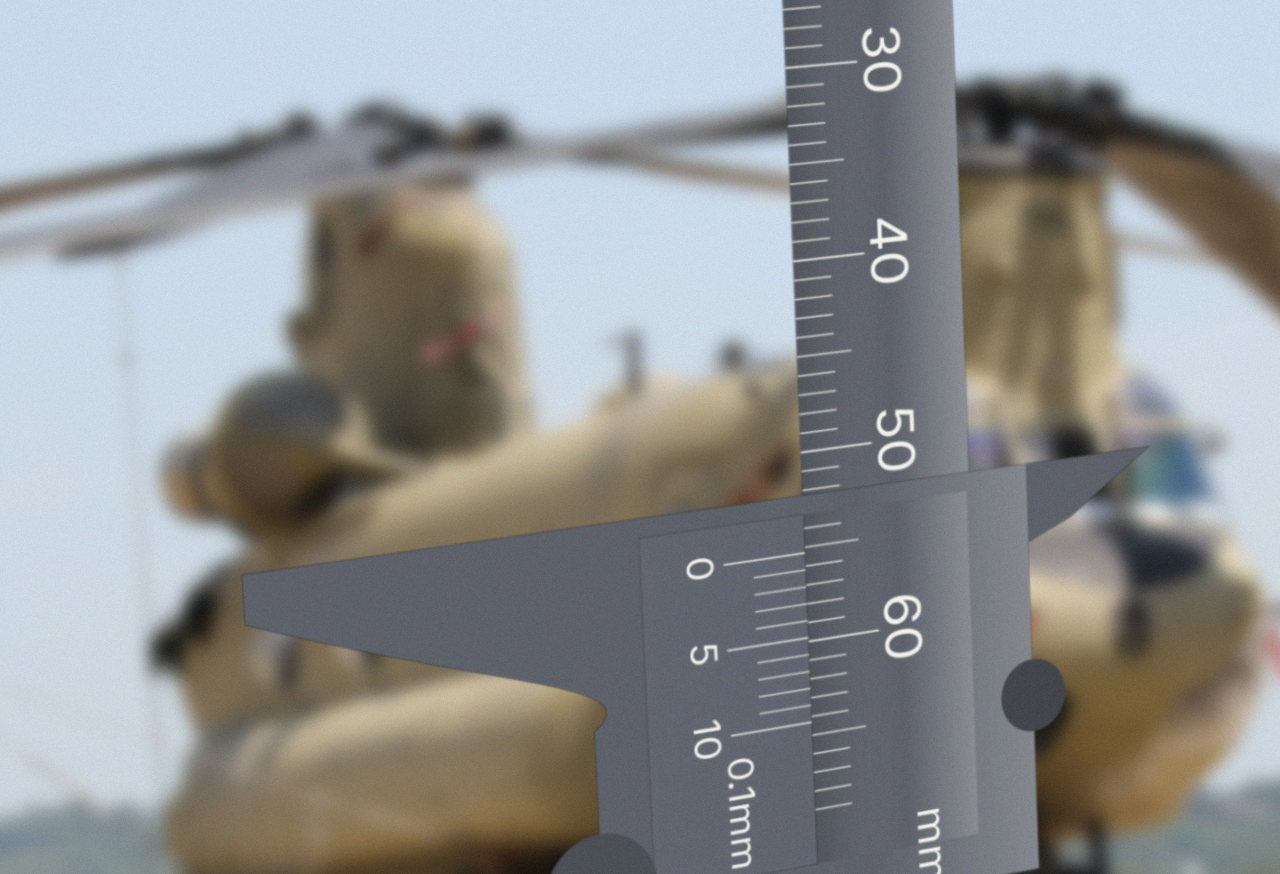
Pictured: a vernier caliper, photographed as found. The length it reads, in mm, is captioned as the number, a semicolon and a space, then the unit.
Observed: 55.3; mm
